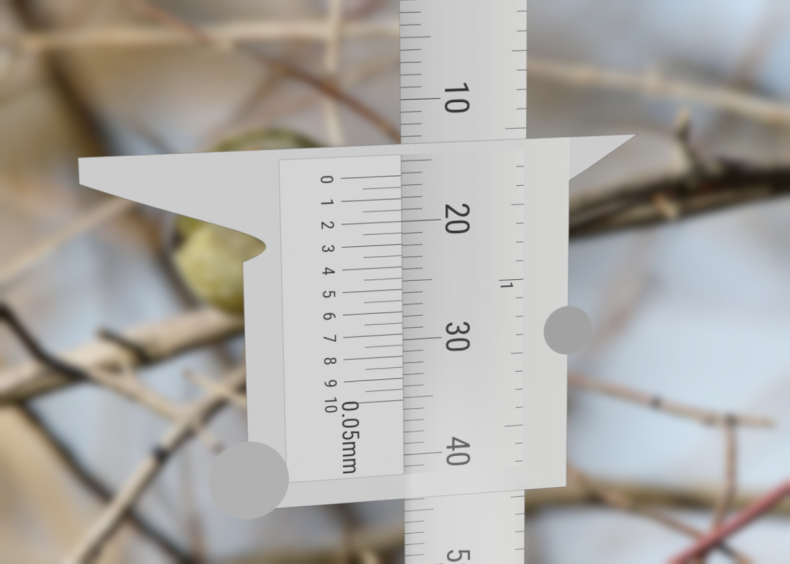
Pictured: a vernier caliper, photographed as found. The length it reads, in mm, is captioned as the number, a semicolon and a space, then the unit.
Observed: 16.2; mm
